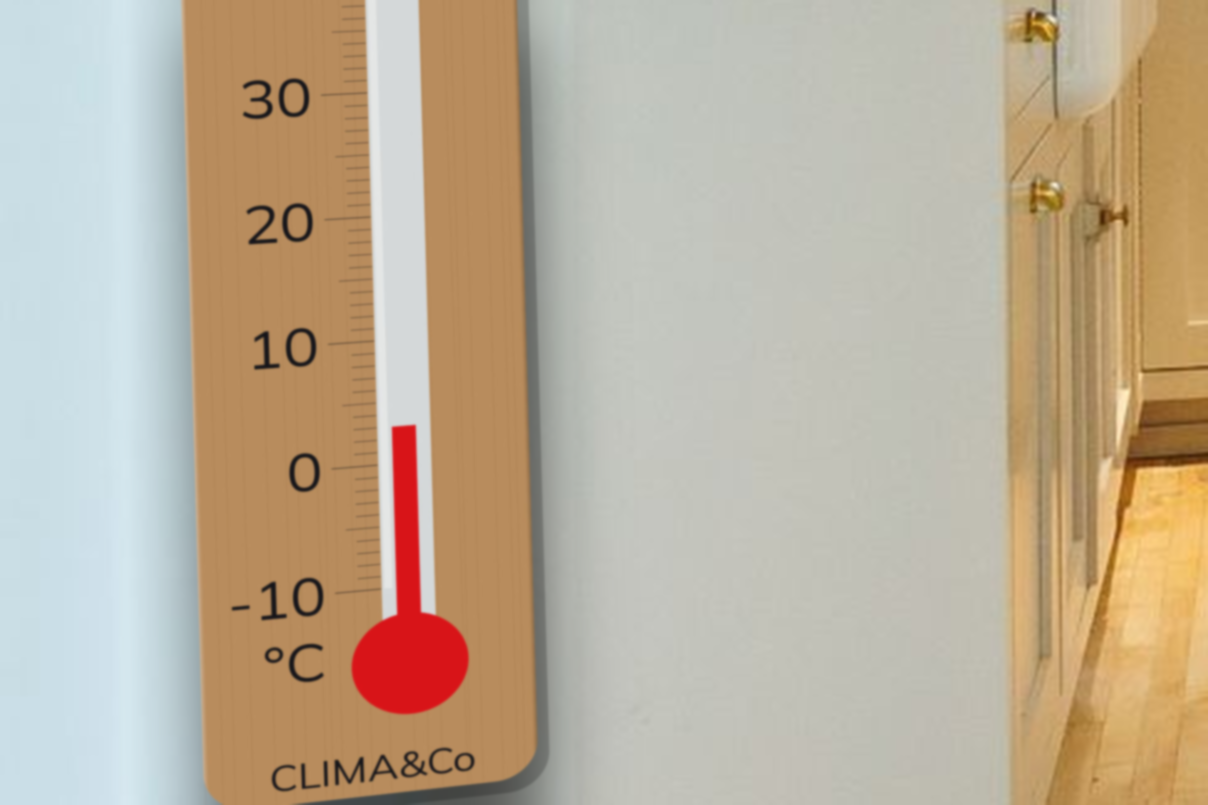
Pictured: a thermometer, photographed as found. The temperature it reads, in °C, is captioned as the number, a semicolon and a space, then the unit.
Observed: 3; °C
